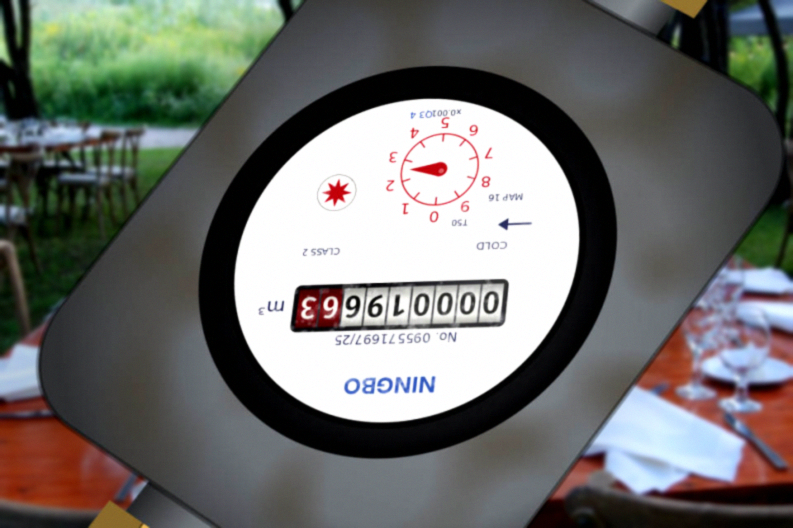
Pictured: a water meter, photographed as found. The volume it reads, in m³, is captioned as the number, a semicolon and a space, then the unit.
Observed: 196.632; m³
